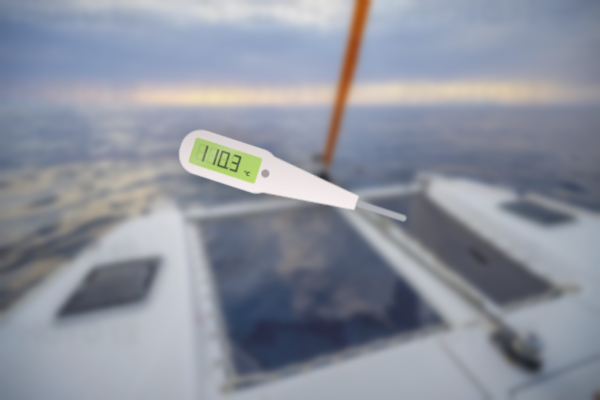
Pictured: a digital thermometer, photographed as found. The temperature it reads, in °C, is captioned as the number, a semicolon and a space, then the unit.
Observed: 110.3; °C
